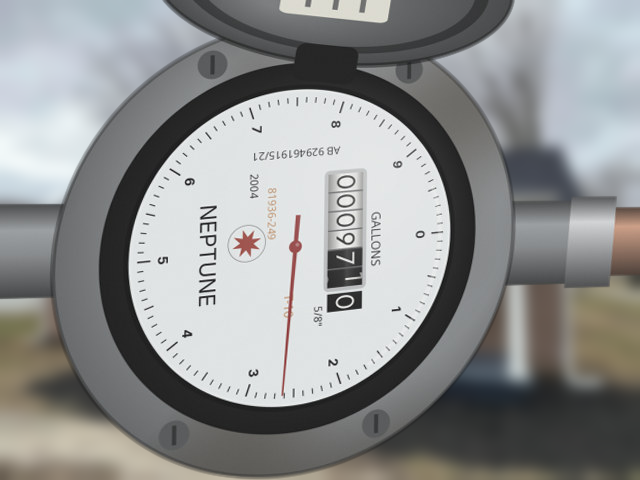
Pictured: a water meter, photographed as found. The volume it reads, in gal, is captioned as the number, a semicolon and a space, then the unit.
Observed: 9712.6; gal
